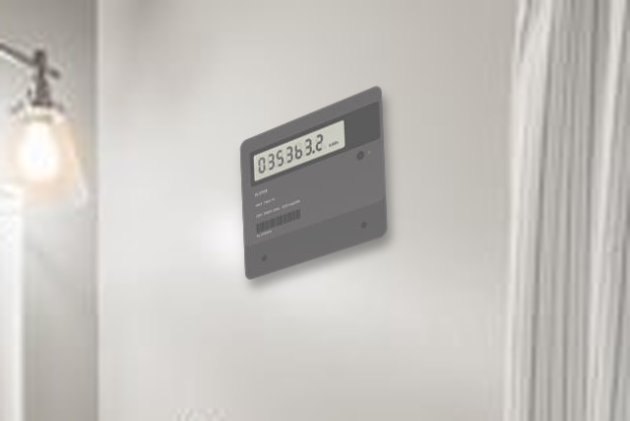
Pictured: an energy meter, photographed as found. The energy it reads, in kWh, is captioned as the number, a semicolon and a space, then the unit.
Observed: 35363.2; kWh
